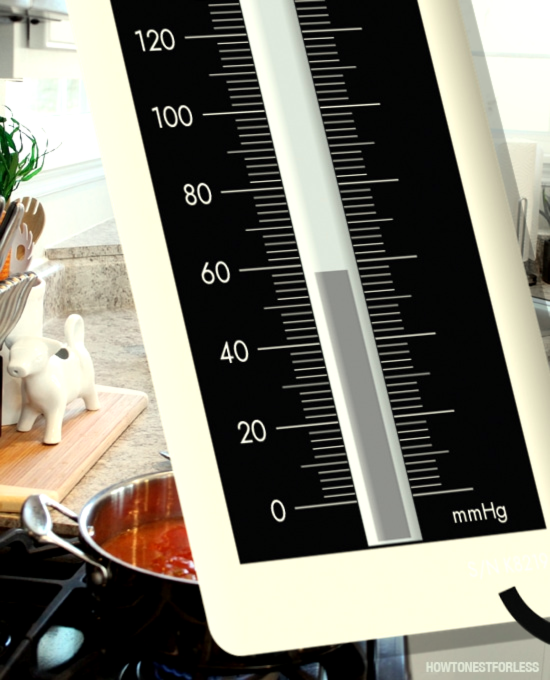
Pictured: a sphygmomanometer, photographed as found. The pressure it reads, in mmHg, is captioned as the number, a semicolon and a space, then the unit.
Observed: 58; mmHg
